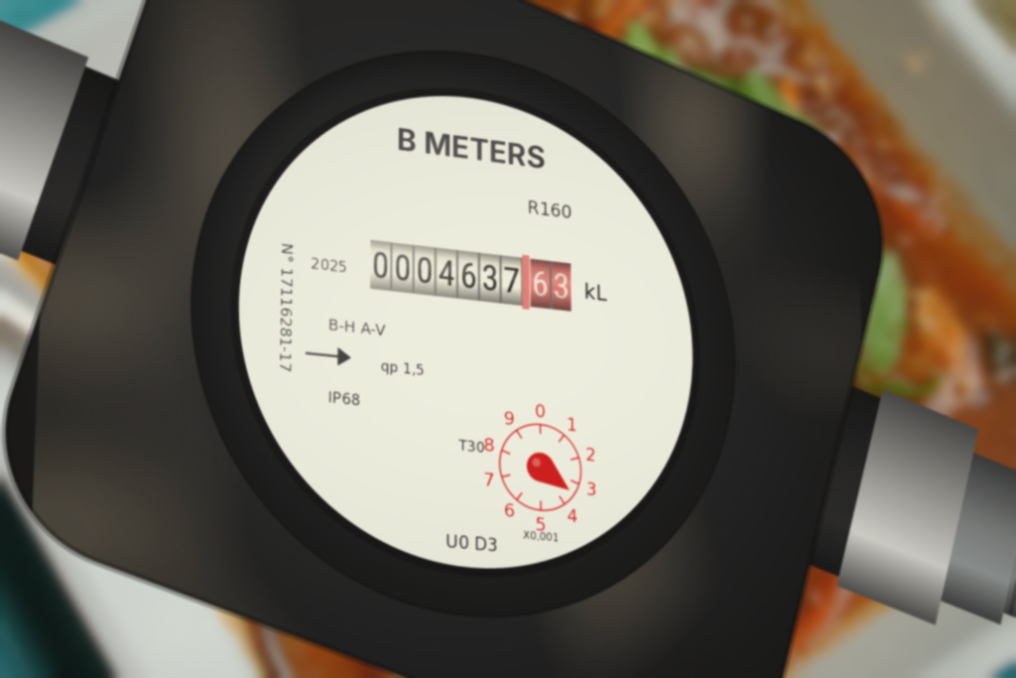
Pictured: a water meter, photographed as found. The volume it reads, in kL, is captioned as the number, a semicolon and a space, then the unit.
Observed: 4637.633; kL
